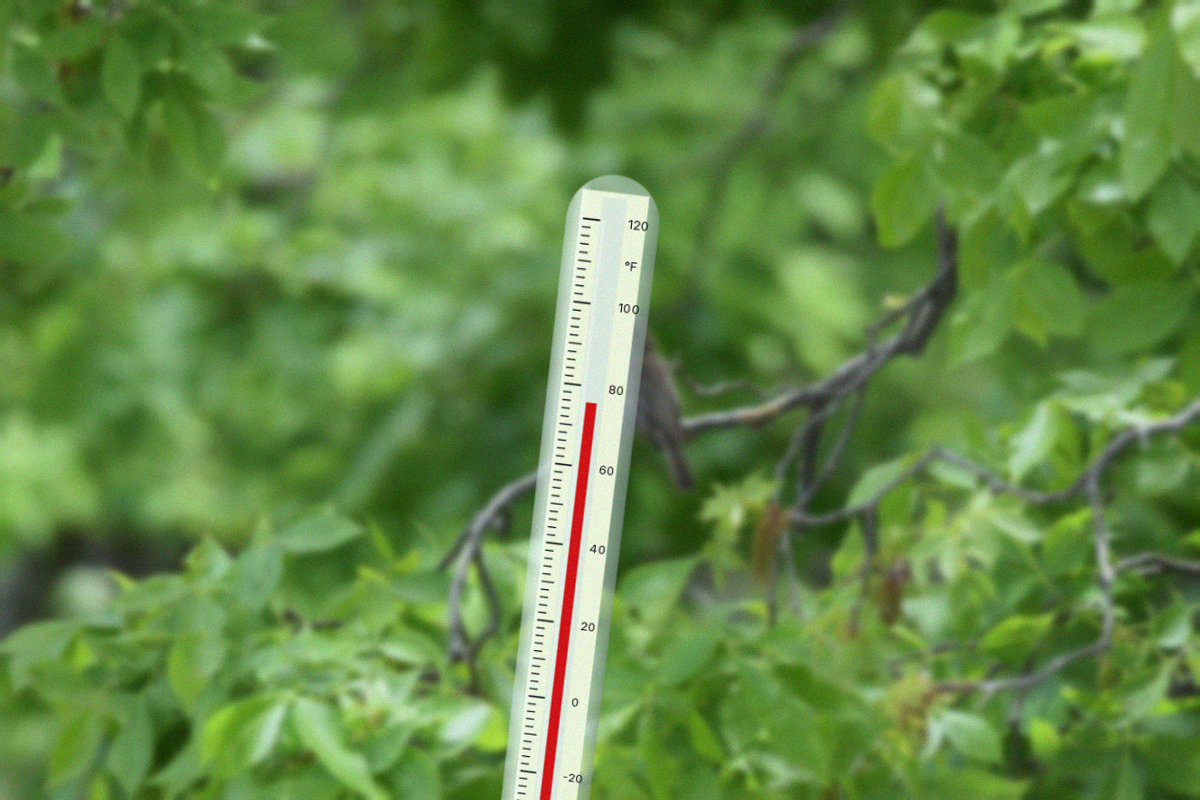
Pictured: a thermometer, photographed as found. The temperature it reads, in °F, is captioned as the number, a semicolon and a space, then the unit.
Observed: 76; °F
